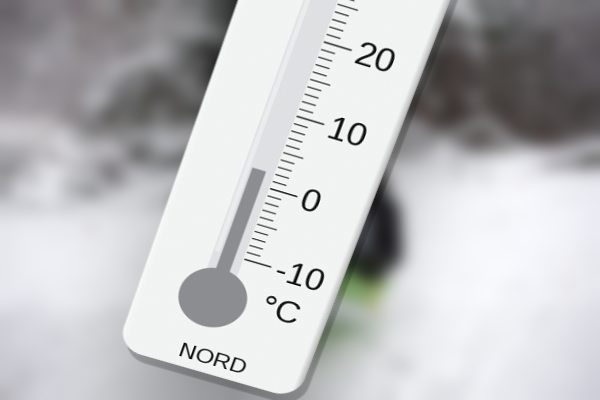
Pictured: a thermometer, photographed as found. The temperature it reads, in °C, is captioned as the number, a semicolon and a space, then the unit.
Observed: 2; °C
